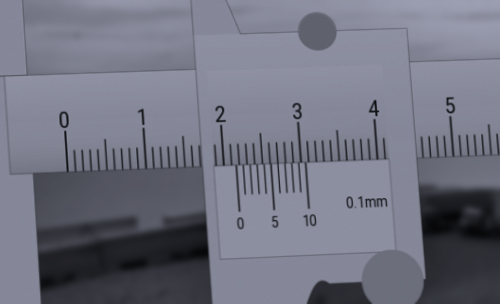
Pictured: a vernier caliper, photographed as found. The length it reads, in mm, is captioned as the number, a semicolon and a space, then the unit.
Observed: 21.6; mm
